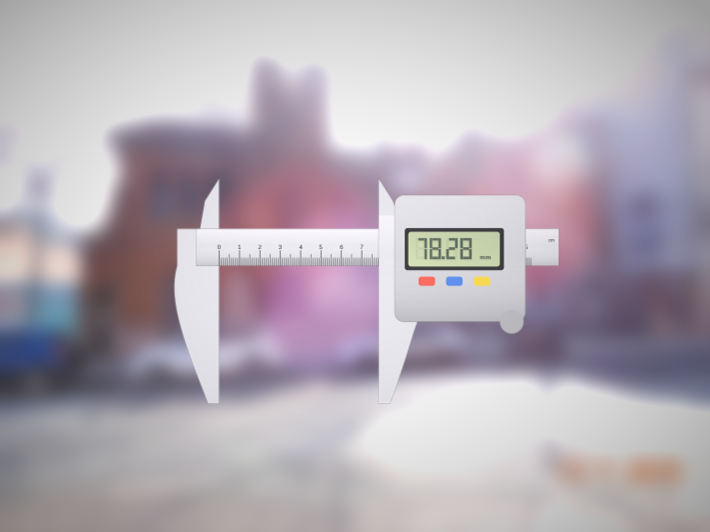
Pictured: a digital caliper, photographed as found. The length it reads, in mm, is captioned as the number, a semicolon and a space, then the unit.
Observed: 78.28; mm
